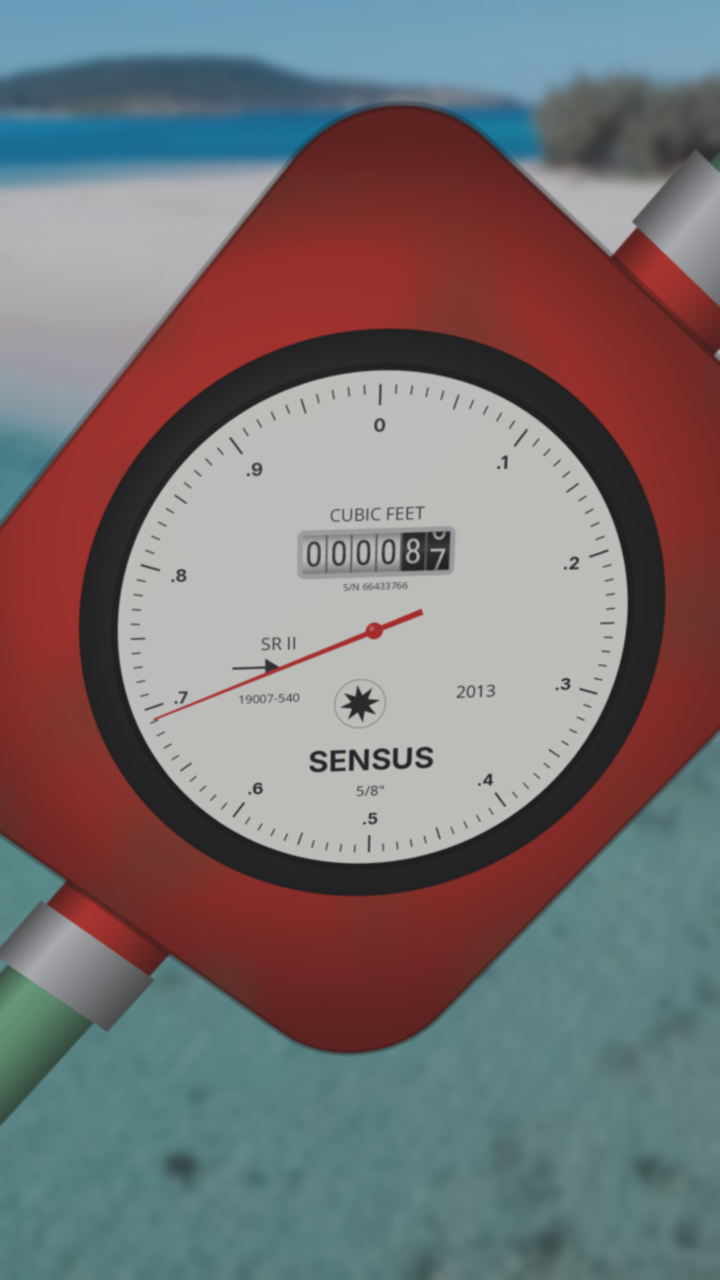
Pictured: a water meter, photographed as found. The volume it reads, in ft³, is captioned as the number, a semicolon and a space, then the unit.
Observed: 86.69; ft³
